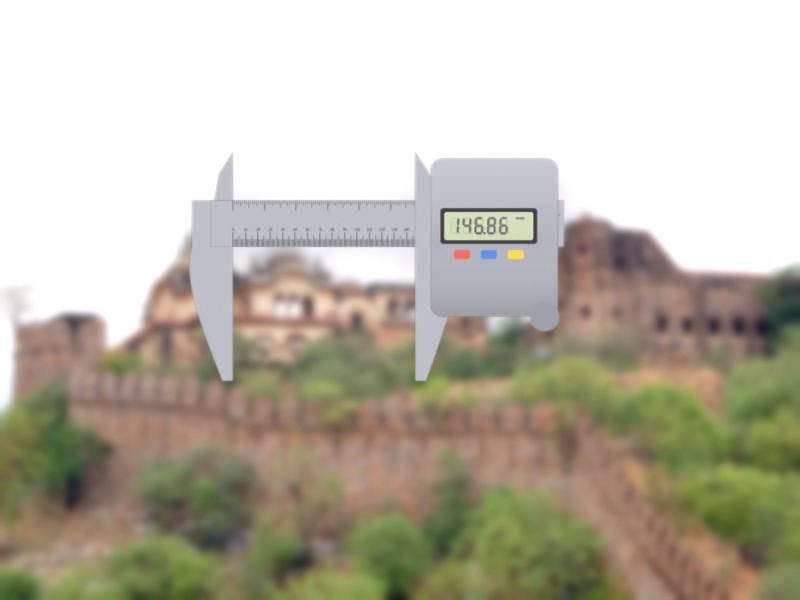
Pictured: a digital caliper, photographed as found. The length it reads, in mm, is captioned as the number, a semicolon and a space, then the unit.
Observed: 146.86; mm
